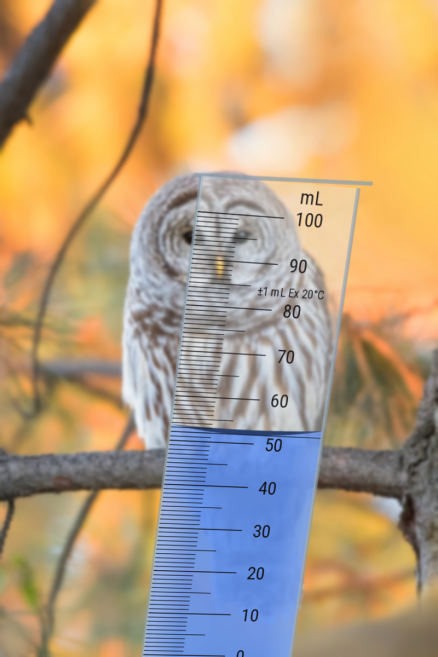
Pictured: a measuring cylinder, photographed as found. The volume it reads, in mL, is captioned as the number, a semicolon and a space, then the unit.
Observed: 52; mL
